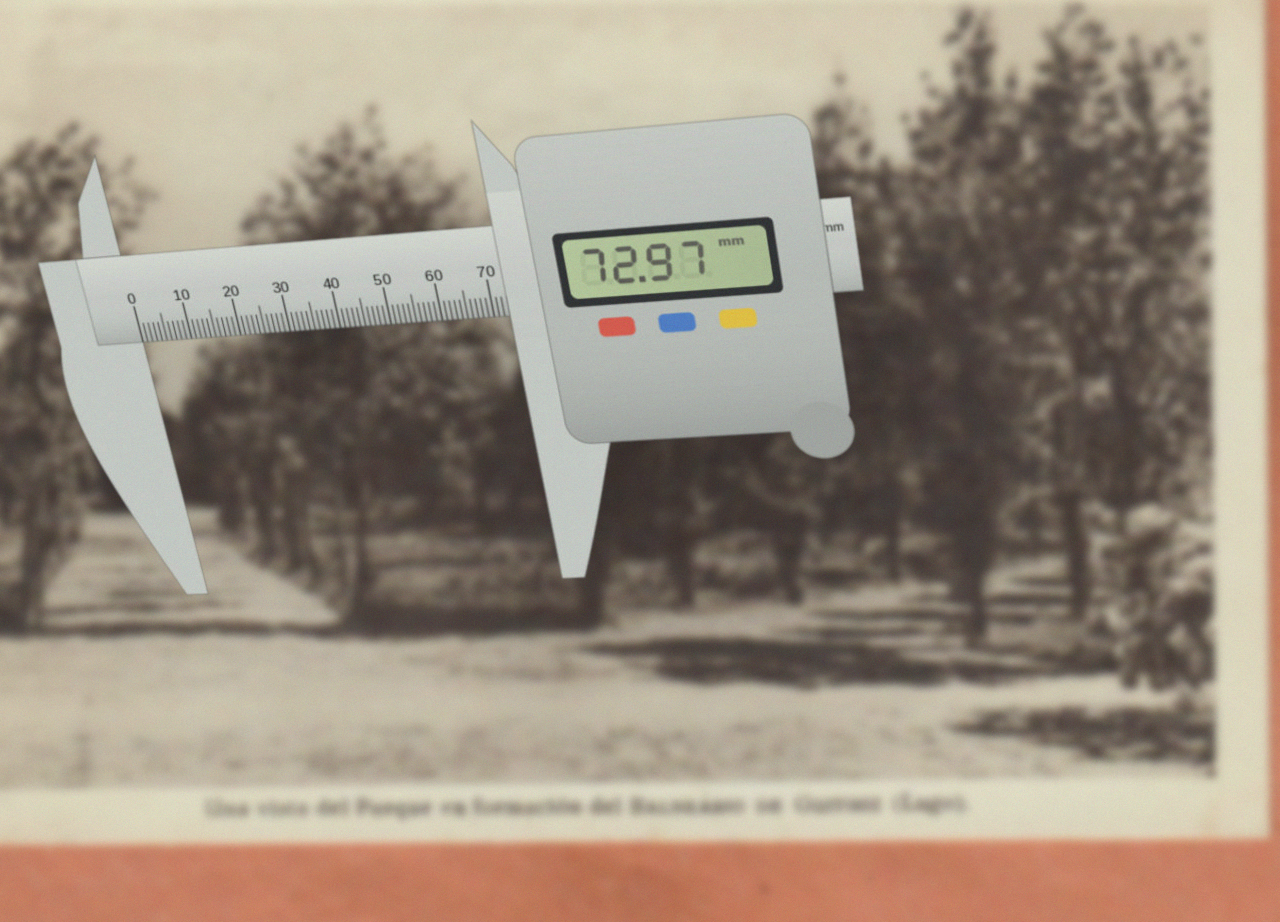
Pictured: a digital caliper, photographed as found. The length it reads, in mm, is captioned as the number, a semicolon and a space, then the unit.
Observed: 72.97; mm
